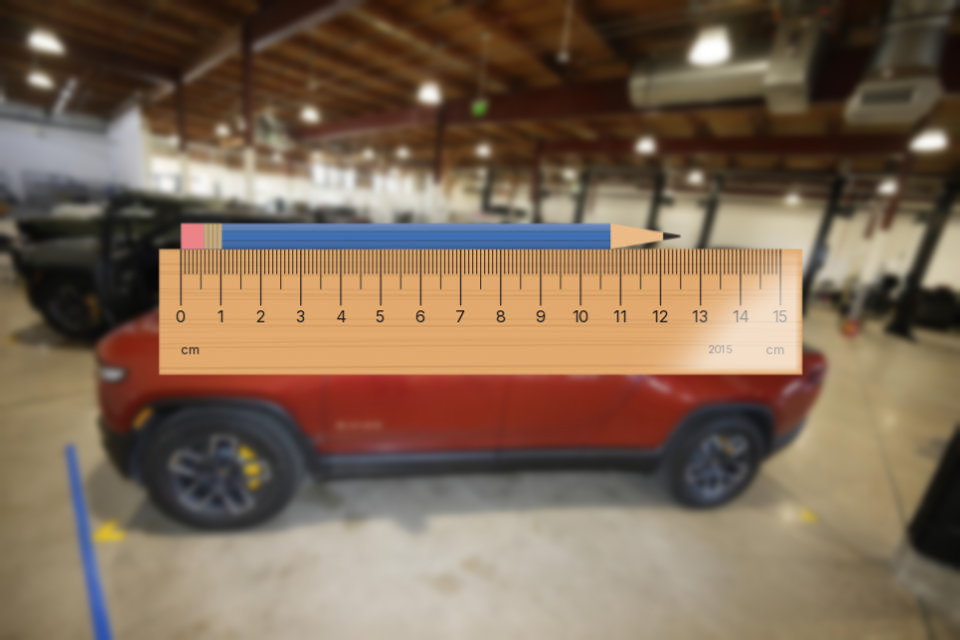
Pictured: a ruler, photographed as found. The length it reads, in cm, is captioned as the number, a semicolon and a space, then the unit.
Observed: 12.5; cm
